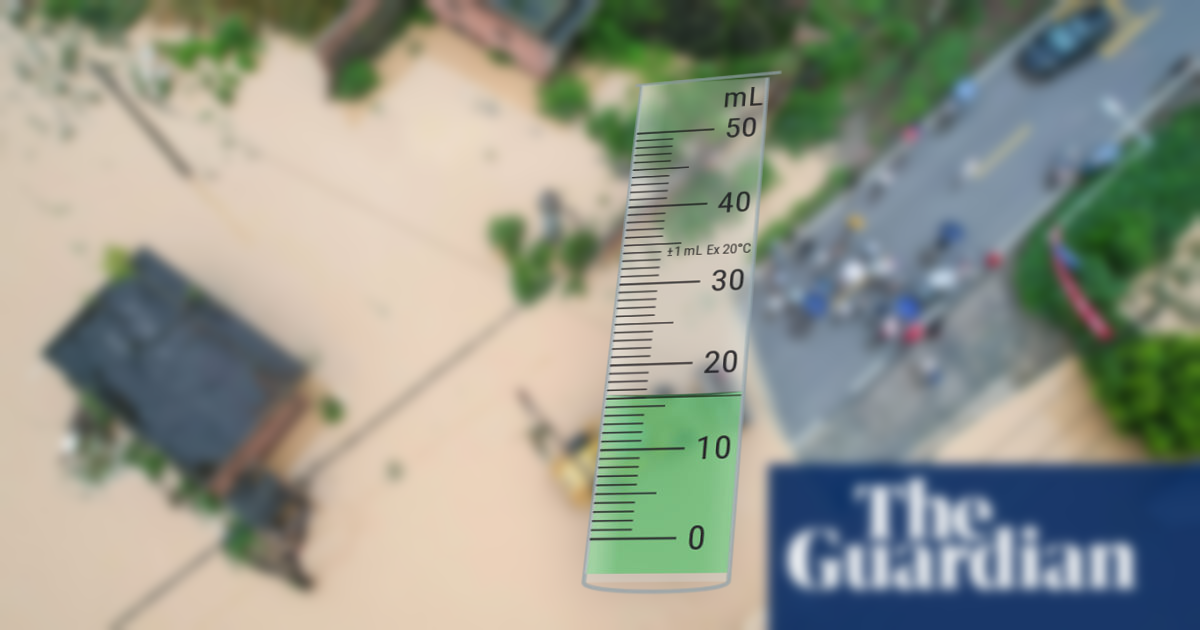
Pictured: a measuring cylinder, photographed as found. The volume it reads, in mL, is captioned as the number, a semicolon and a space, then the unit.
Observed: 16; mL
